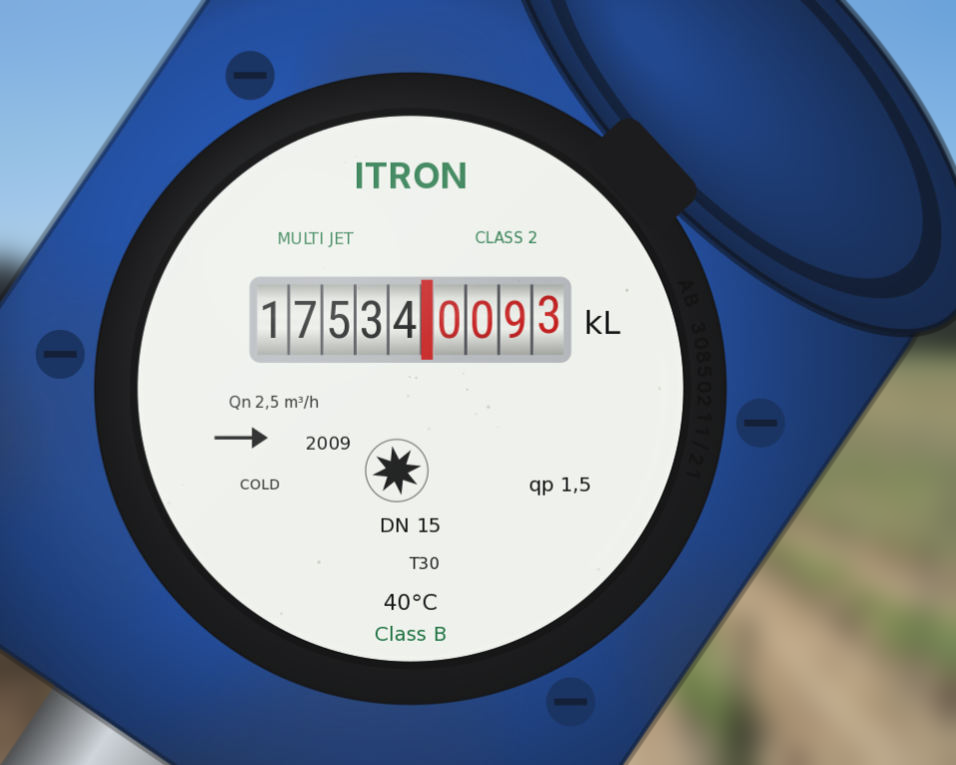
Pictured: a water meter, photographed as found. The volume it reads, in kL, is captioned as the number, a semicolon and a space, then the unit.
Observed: 17534.0093; kL
